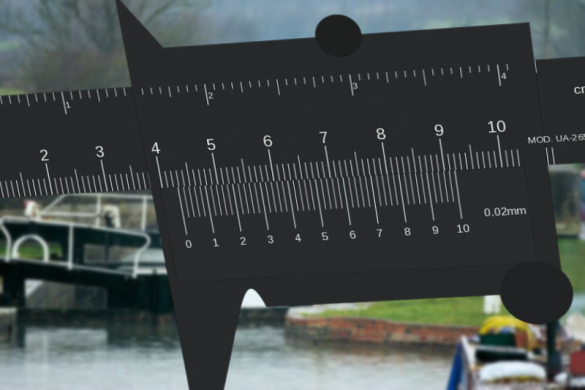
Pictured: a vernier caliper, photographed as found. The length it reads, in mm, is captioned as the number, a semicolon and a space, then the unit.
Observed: 42.8; mm
